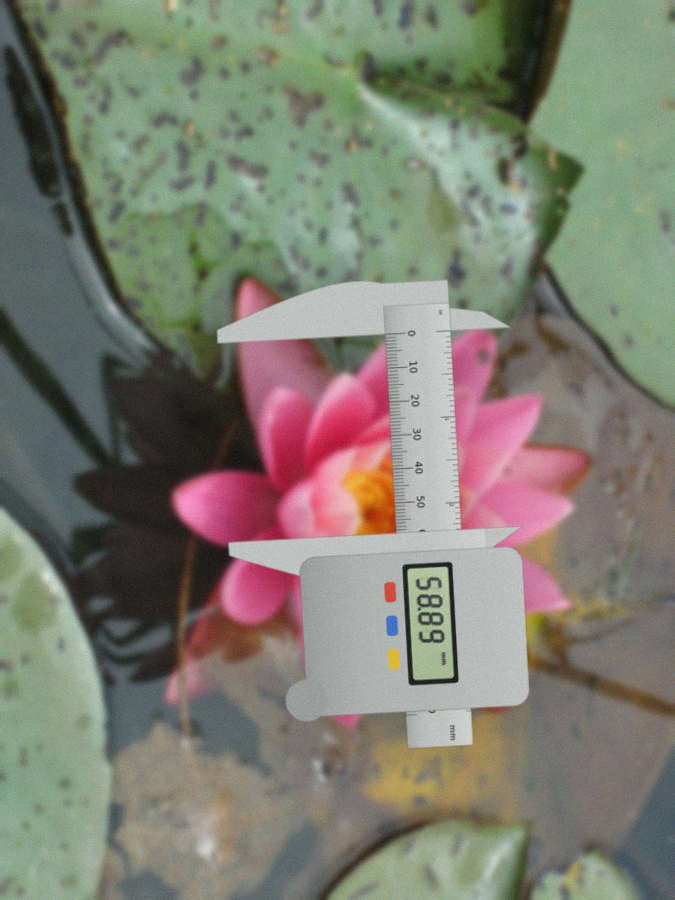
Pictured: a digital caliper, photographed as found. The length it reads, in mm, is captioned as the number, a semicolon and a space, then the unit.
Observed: 58.89; mm
